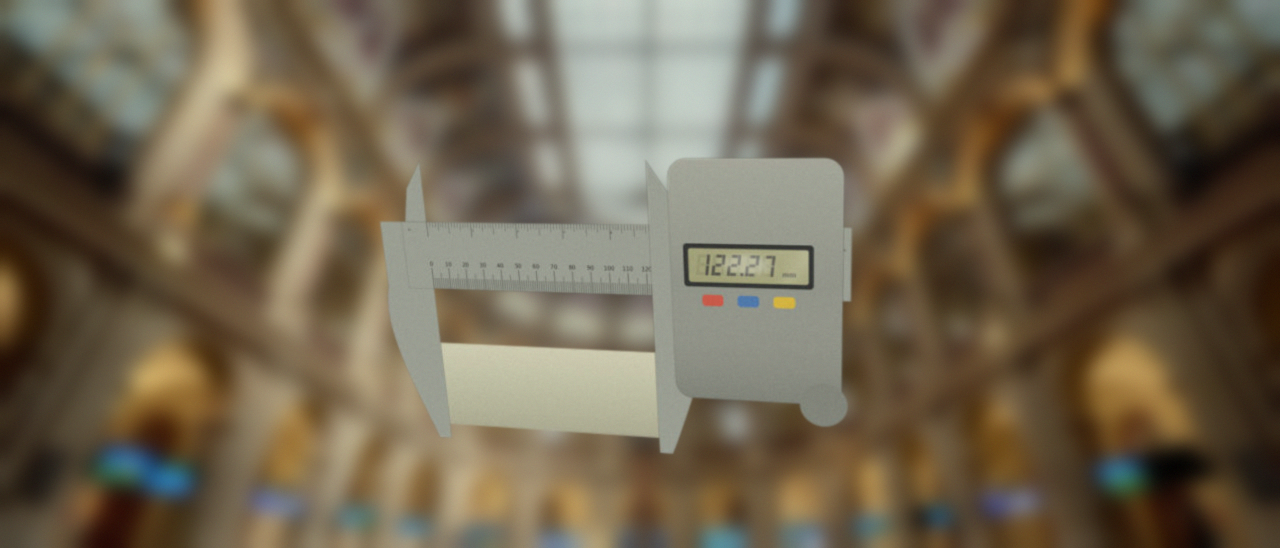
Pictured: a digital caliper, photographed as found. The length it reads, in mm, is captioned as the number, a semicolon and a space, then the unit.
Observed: 122.27; mm
